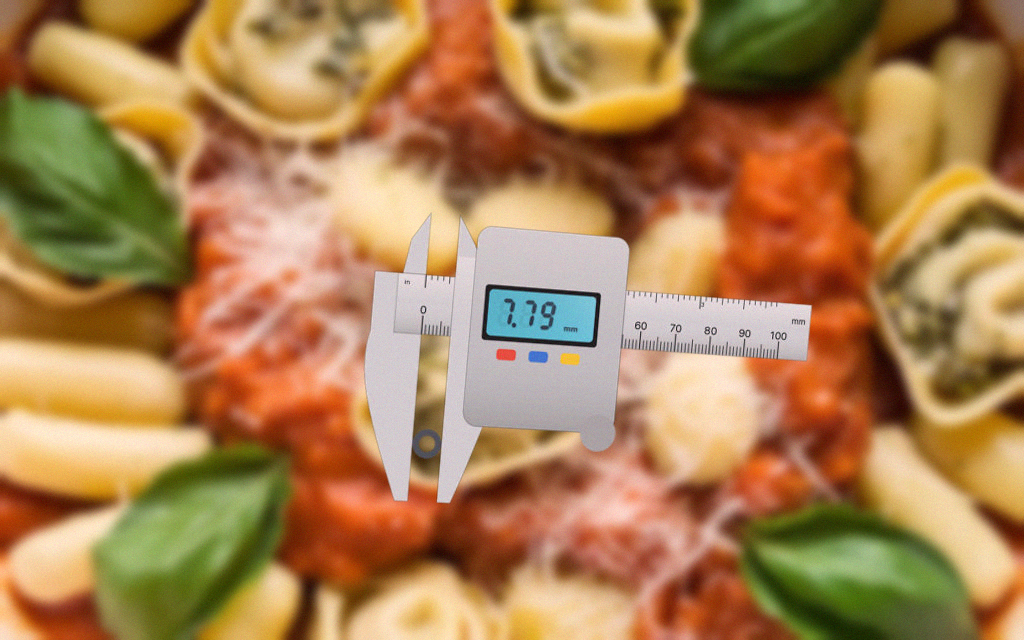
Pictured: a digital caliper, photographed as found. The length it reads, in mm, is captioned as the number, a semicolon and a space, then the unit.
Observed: 7.79; mm
